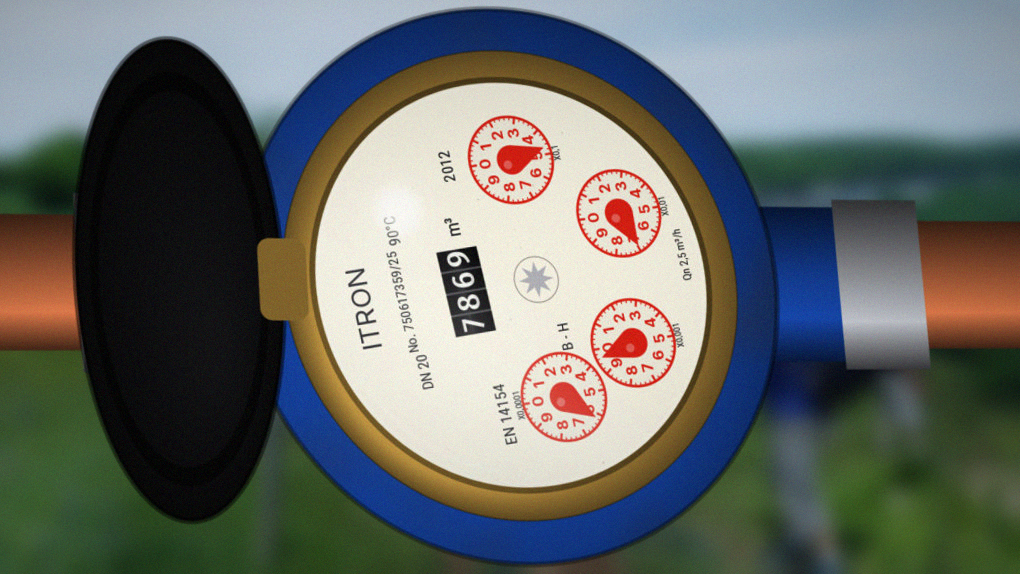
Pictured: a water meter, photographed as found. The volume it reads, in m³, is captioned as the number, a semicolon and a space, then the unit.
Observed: 7869.4696; m³
